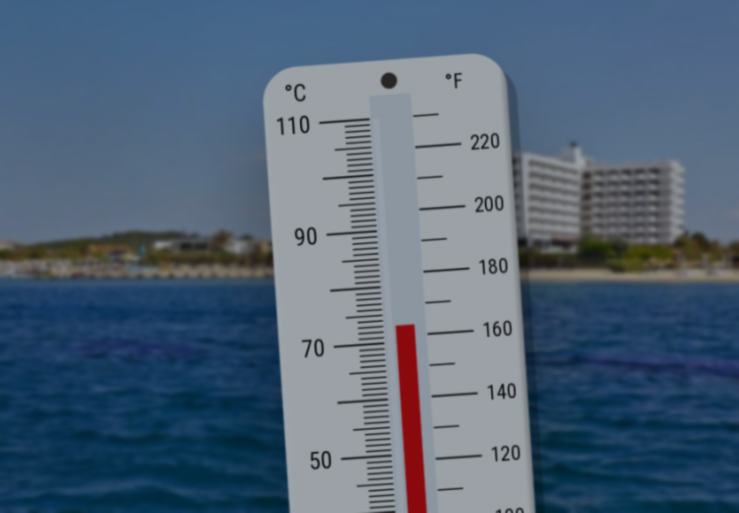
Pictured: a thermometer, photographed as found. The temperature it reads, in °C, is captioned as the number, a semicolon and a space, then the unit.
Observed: 73; °C
